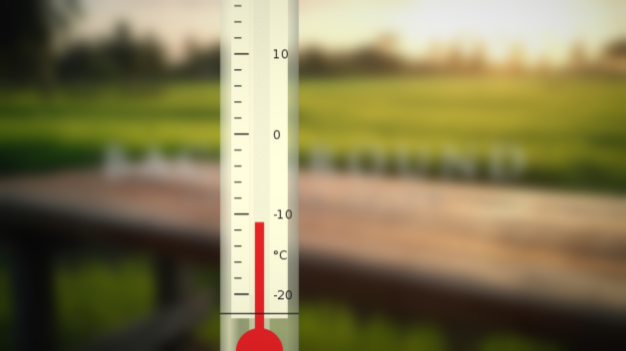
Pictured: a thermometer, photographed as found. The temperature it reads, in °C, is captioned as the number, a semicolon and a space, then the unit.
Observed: -11; °C
